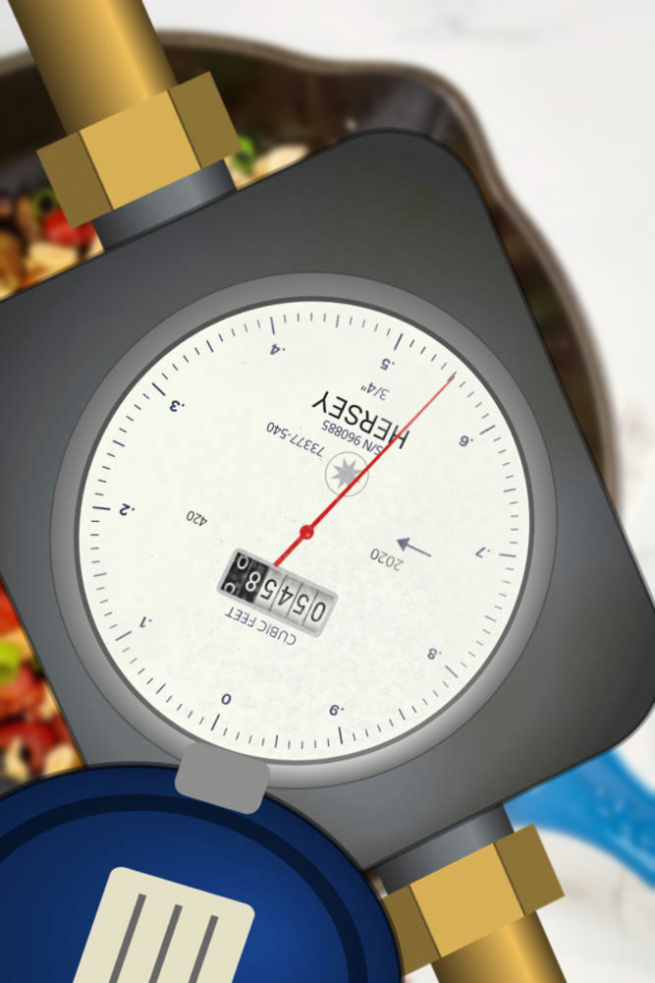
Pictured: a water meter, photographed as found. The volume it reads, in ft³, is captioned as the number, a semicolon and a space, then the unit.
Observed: 54588.55; ft³
